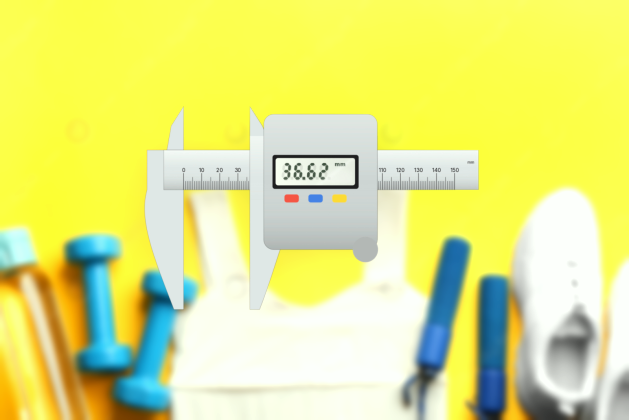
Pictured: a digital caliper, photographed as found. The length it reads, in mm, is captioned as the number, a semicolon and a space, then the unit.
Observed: 36.62; mm
